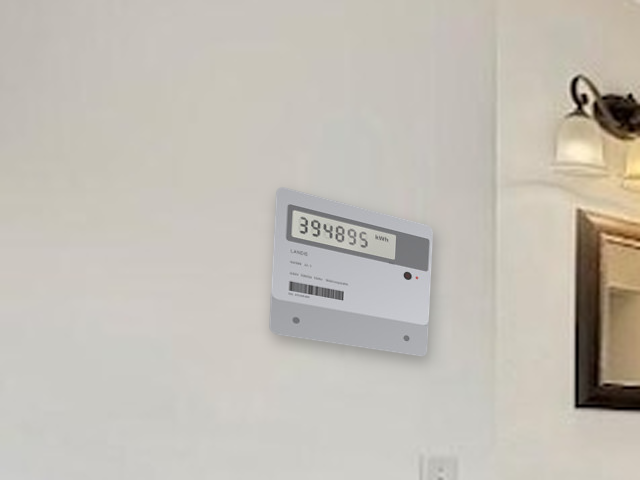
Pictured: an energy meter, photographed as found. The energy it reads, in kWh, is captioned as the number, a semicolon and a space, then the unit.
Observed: 394895; kWh
